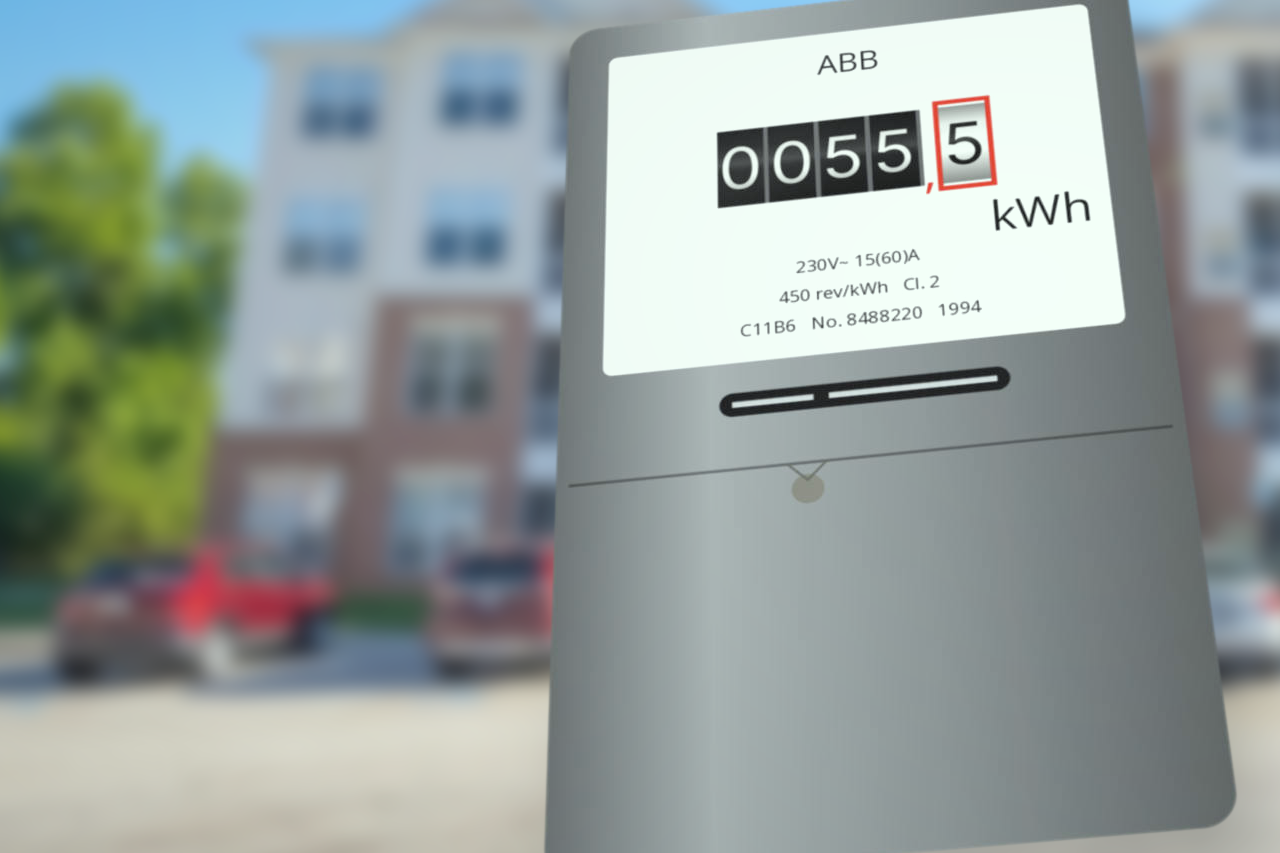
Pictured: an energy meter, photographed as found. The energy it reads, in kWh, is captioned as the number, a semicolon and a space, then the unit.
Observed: 55.5; kWh
